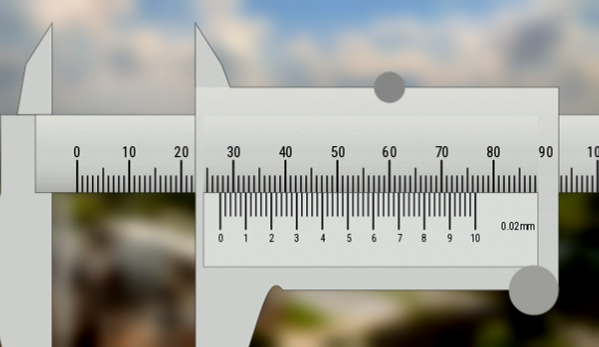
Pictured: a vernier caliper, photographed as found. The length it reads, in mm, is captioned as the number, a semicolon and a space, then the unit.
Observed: 27.5; mm
